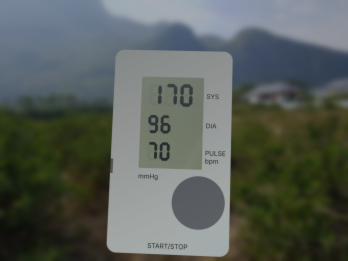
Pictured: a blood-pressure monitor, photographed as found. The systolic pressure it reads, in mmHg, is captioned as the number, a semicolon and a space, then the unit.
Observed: 170; mmHg
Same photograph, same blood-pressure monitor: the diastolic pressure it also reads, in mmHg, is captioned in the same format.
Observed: 96; mmHg
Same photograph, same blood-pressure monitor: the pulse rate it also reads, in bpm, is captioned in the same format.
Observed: 70; bpm
